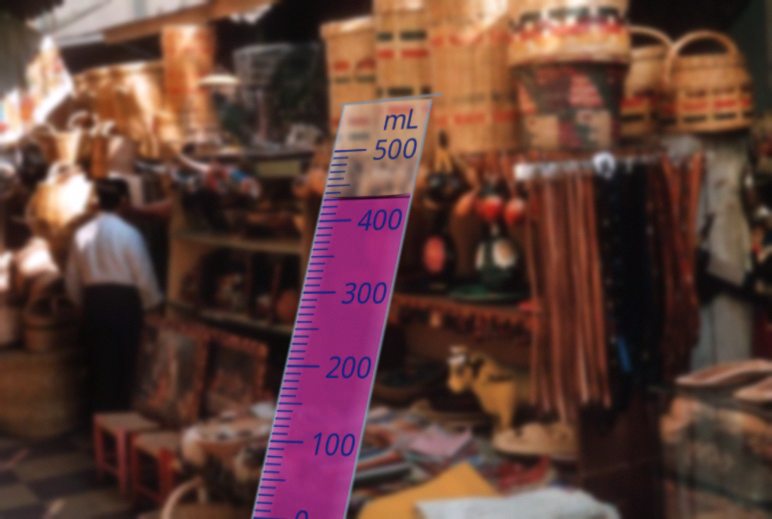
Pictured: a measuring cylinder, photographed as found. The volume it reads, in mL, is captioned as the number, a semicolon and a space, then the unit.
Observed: 430; mL
